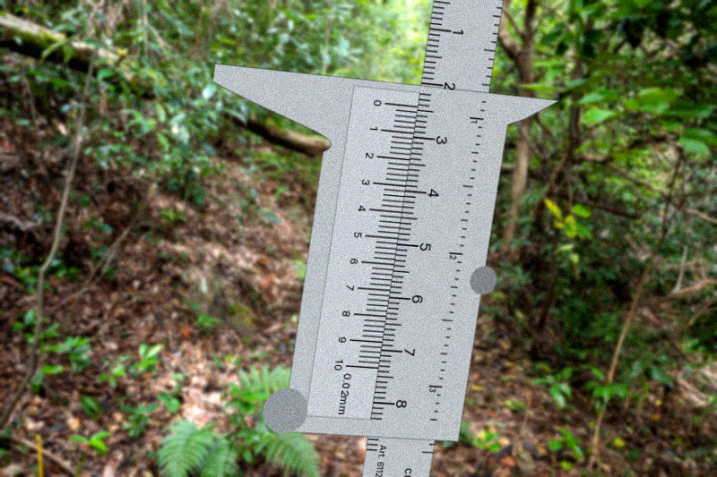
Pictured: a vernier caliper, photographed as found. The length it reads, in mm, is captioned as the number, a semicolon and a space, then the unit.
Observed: 24.4; mm
